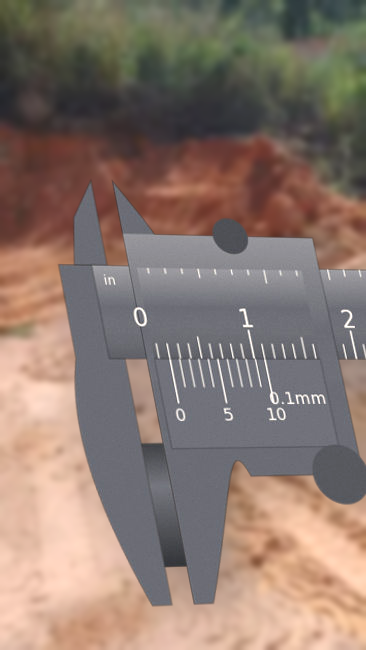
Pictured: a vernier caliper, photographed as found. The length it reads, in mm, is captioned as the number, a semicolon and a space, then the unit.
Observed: 2.0; mm
